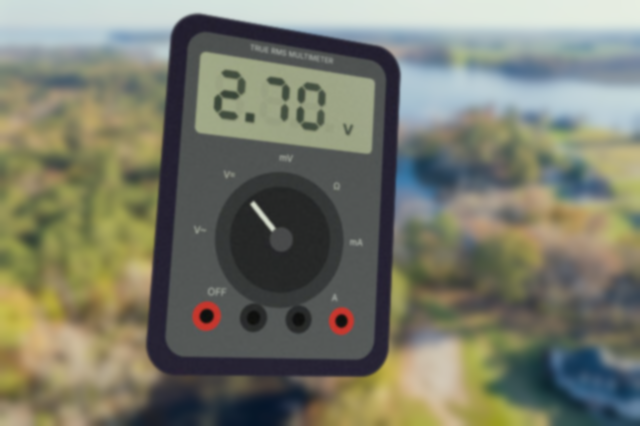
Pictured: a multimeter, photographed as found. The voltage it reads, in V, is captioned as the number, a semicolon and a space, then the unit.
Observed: 2.70; V
